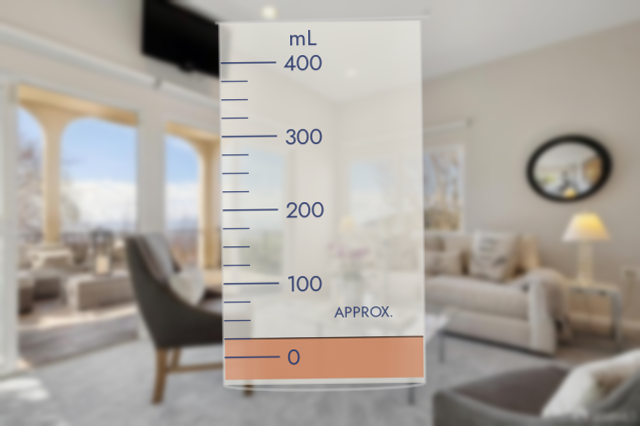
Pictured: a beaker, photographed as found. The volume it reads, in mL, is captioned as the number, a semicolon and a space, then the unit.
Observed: 25; mL
